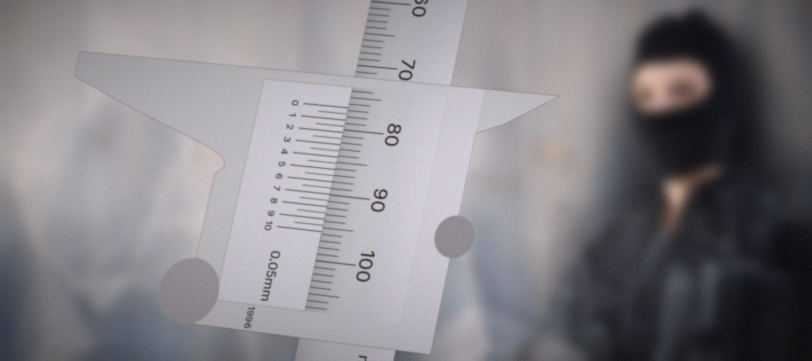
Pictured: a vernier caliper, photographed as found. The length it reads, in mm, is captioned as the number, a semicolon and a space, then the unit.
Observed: 76.6; mm
